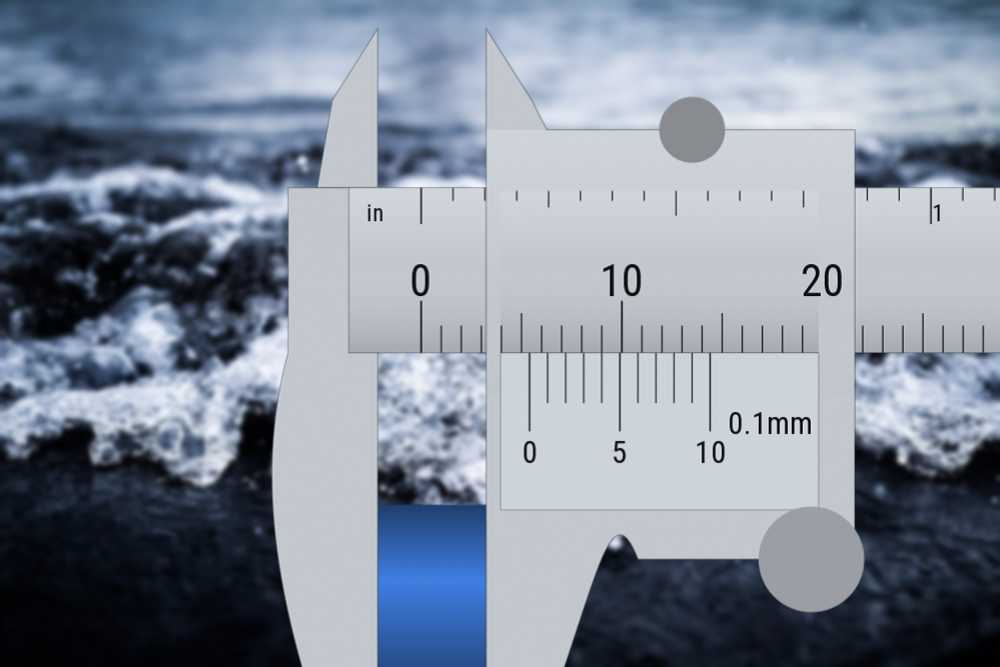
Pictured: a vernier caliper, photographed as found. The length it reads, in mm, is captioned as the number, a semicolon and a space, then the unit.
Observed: 5.4; mm
